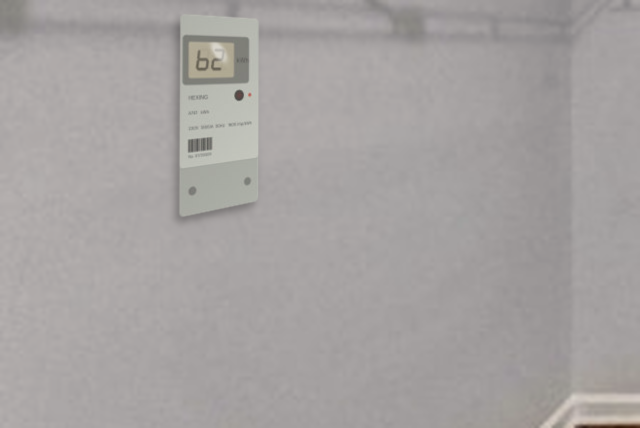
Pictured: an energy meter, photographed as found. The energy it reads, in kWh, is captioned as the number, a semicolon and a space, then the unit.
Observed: 62; kWh
